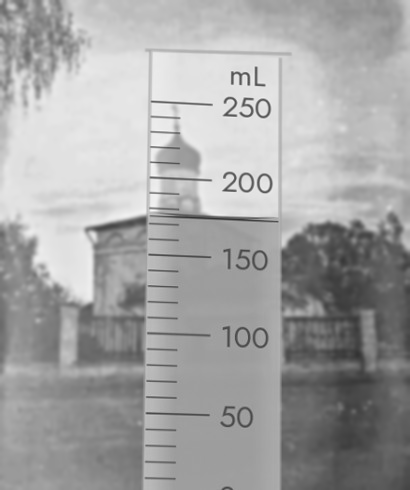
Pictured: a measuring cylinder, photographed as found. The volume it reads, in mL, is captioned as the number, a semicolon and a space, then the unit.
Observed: 175; mL
